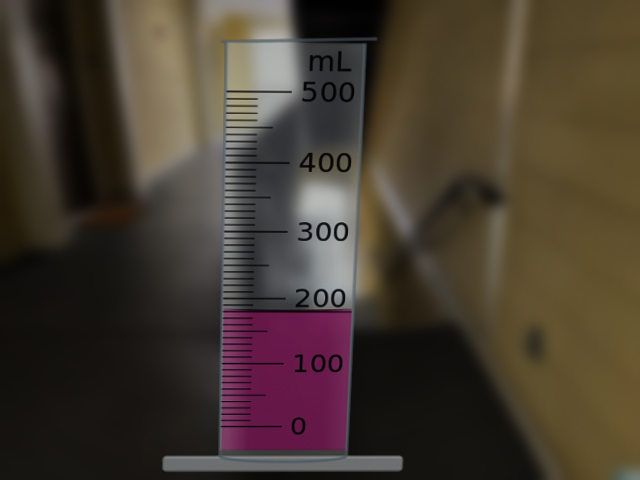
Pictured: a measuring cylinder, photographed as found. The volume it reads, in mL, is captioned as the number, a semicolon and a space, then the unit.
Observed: 180; mL
